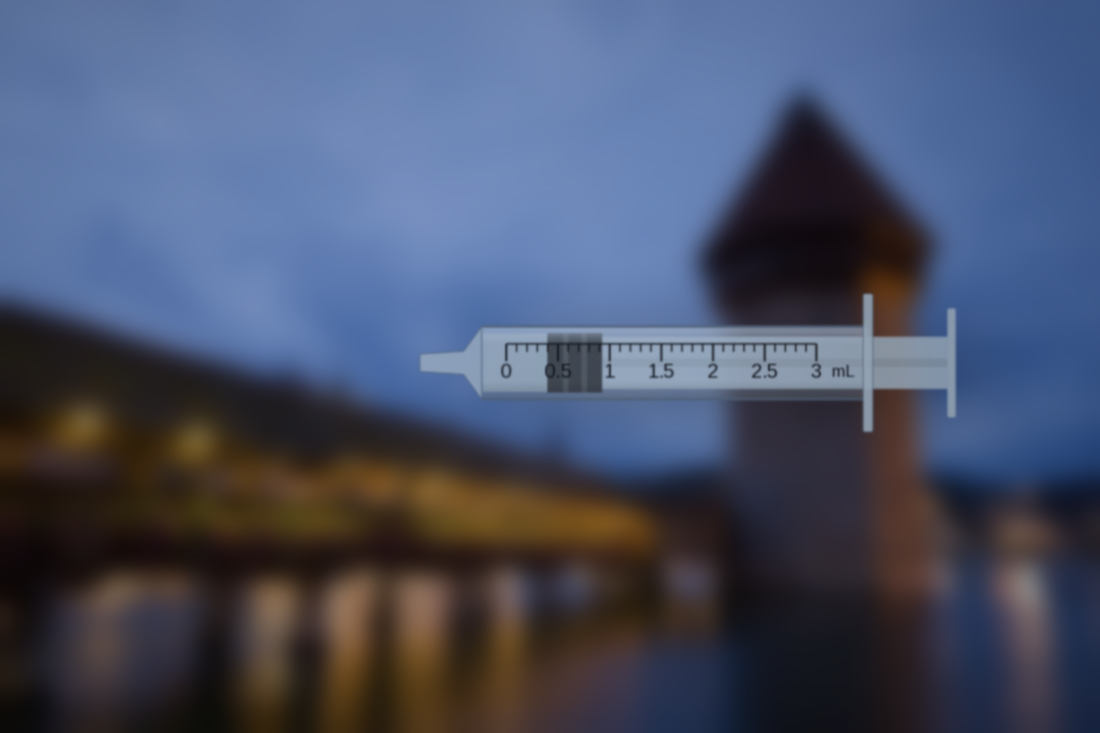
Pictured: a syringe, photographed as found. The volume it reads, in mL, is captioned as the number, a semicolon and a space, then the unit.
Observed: 0.4; mL
